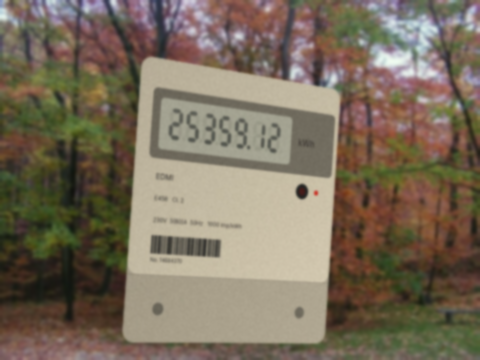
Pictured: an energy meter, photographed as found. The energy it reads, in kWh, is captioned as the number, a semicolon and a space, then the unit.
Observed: 25359.12; kWh
